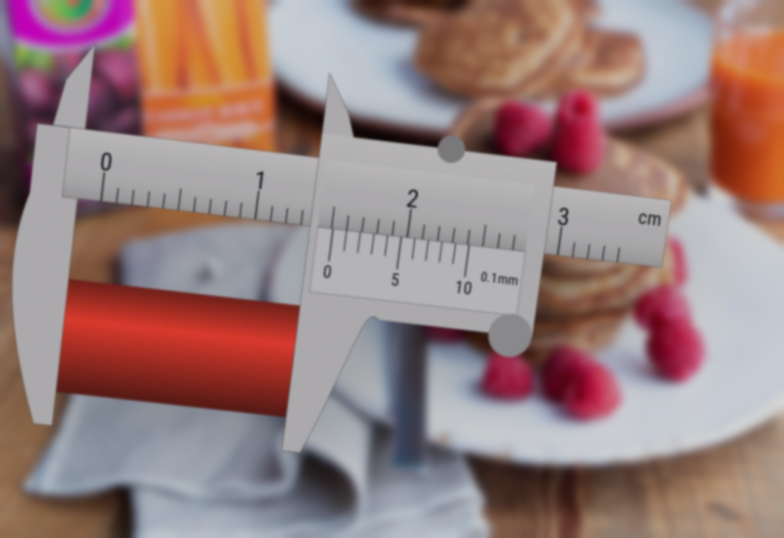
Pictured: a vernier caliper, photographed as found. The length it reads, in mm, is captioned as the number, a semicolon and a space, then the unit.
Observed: 15.1; mm
